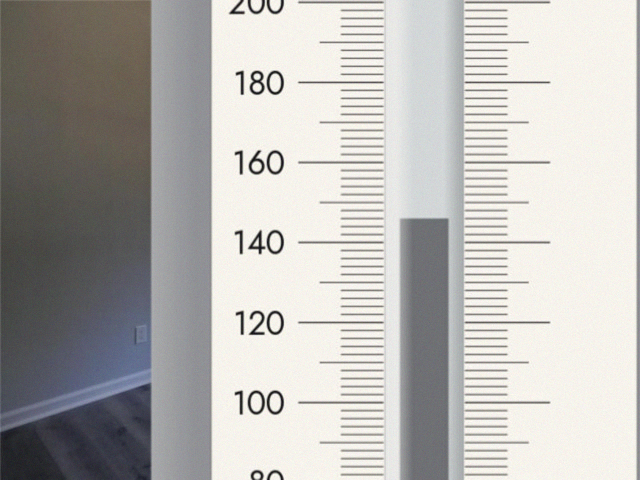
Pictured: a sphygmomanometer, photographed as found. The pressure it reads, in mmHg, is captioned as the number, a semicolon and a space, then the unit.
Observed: 146; mmHg
